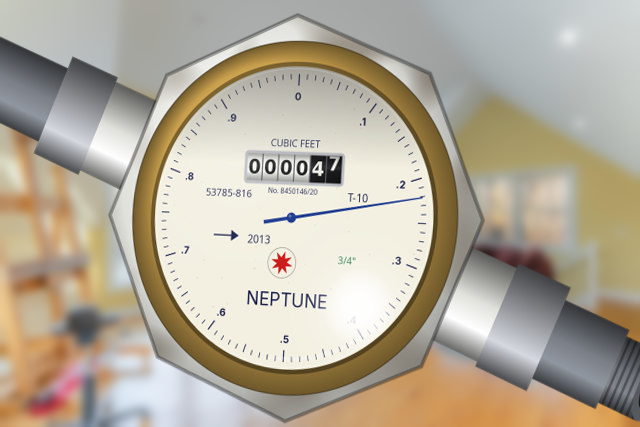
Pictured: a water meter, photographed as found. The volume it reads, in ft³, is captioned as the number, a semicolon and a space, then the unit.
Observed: 47.22; ft³
